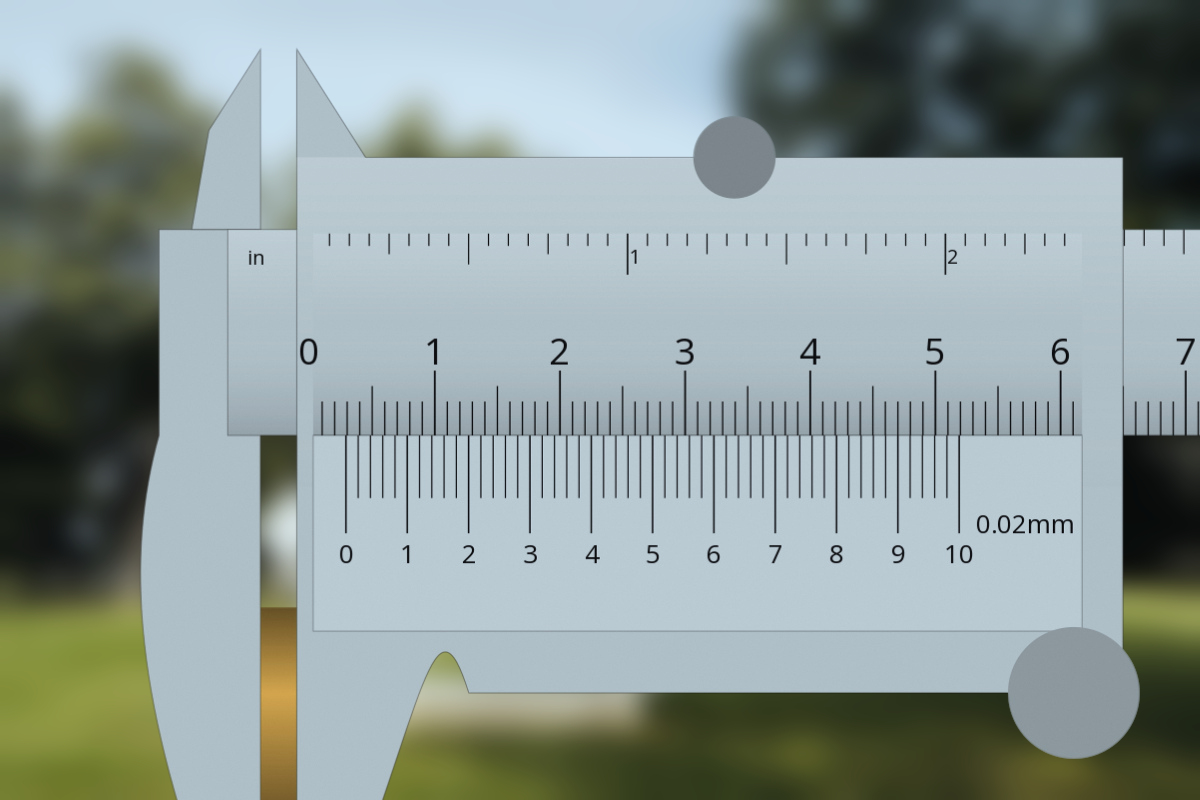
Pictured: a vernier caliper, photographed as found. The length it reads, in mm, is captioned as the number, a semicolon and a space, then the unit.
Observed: 2.9; mm
